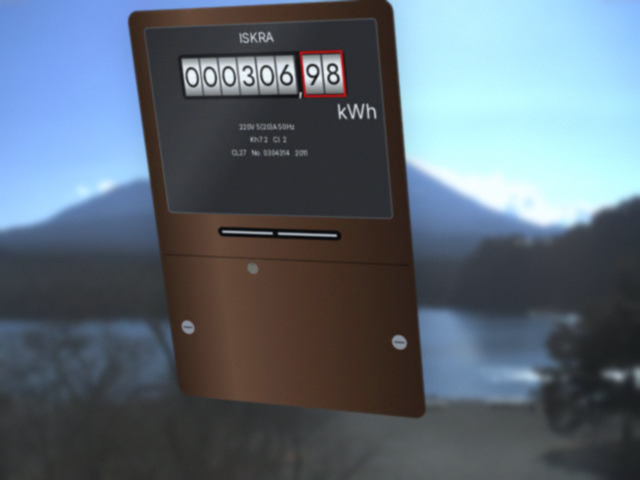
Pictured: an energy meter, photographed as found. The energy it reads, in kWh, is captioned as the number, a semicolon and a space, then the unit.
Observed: 306.98; kWh
